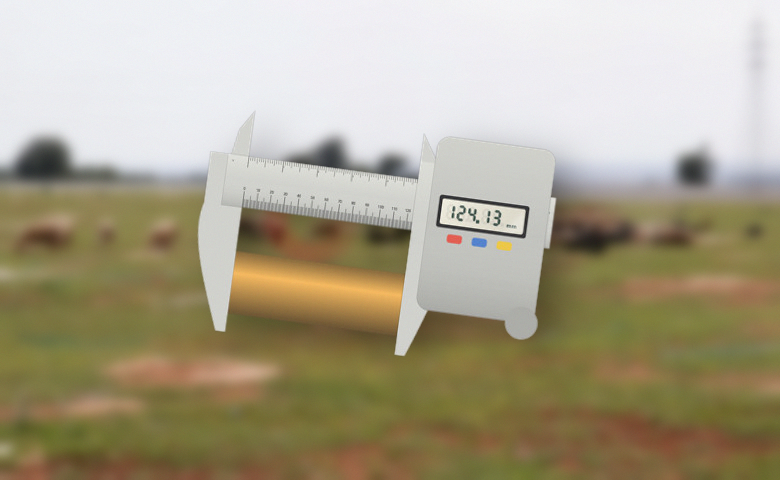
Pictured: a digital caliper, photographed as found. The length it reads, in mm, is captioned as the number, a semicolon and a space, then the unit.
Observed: 124.13; mm
